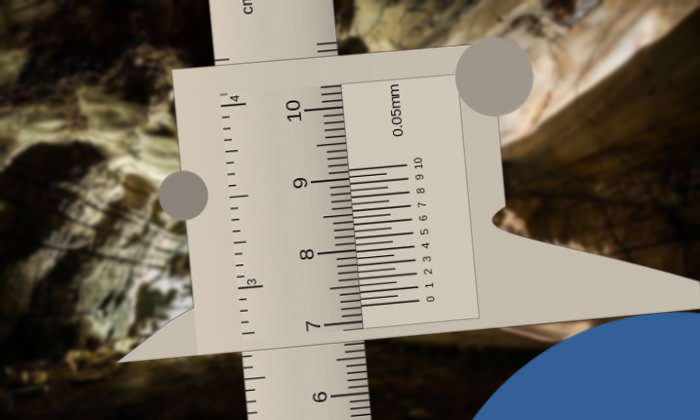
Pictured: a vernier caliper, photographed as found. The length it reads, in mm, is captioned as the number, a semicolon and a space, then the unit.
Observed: 72.2; mm
